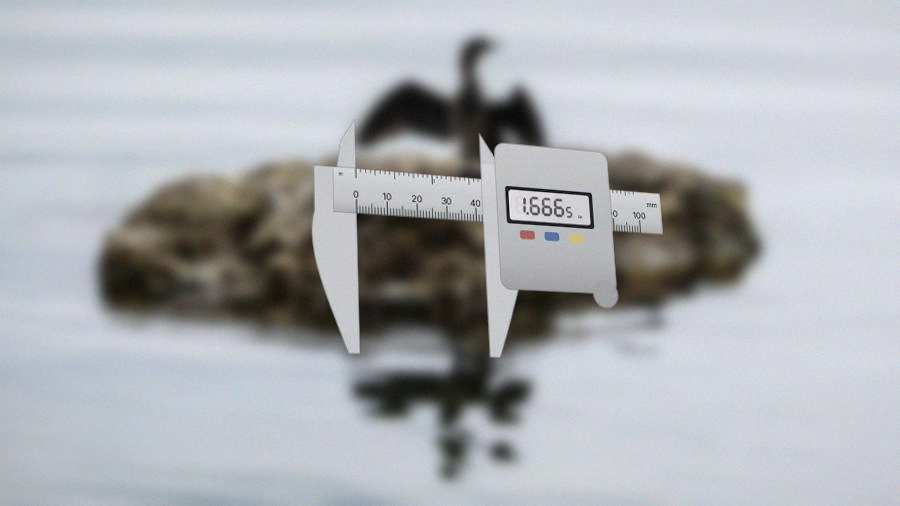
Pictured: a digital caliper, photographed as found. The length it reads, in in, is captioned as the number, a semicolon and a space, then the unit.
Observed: 1.6665; in
